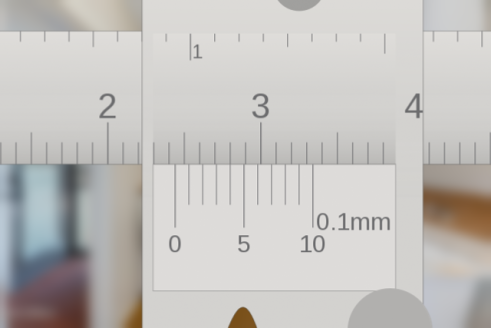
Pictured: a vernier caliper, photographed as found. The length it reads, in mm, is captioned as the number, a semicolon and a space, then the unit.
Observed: 24.4; mm
